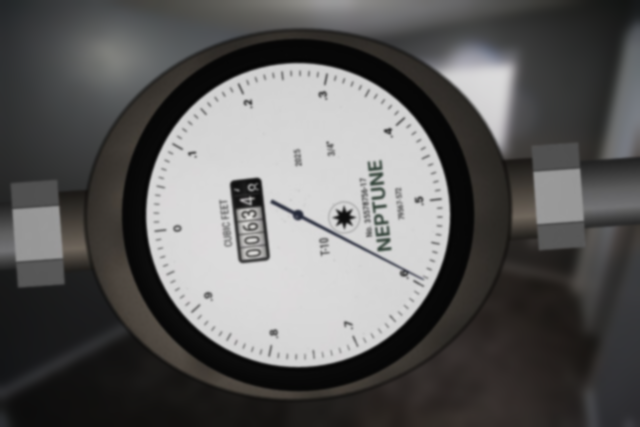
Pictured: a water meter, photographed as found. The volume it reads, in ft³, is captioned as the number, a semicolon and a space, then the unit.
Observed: 6347.59; ft³
